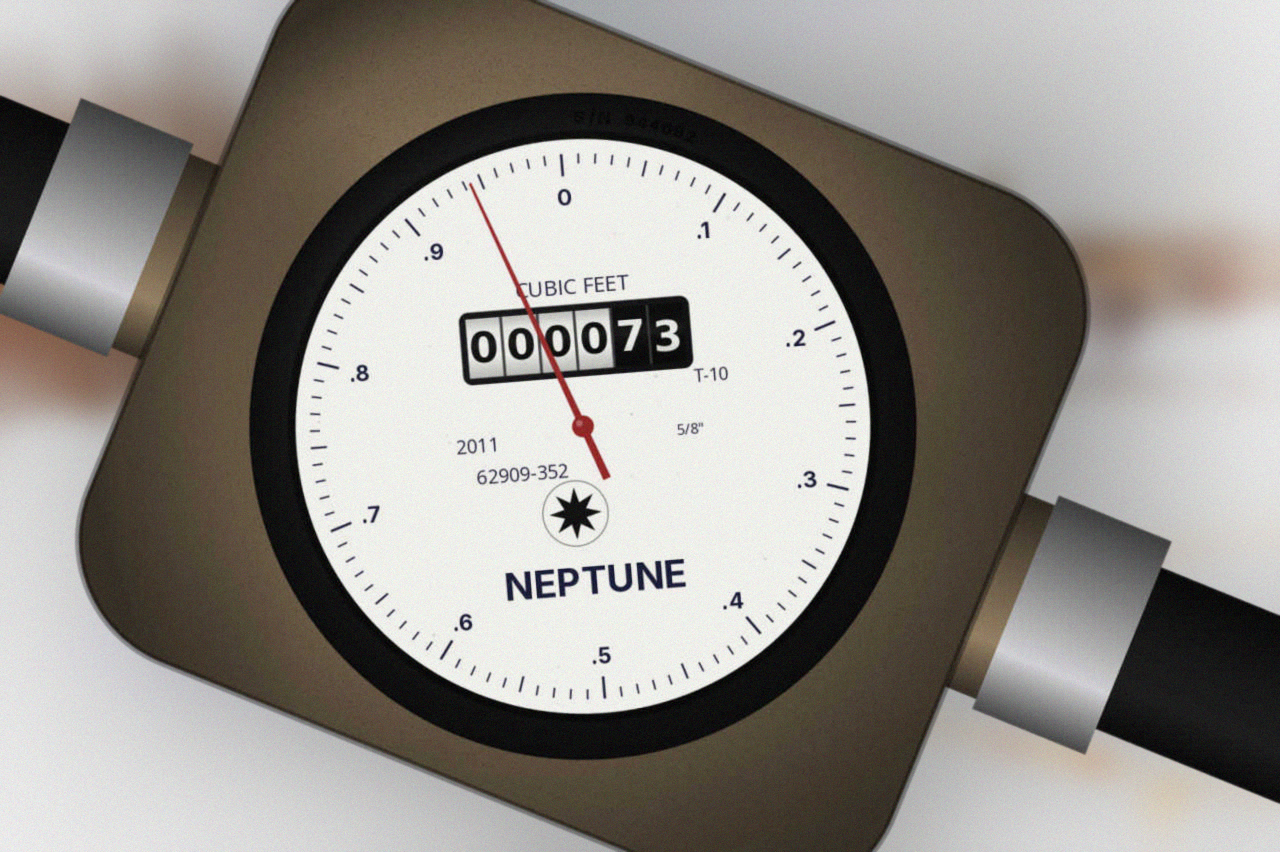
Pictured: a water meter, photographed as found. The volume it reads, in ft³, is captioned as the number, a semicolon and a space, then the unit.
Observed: 72.94; ft³
